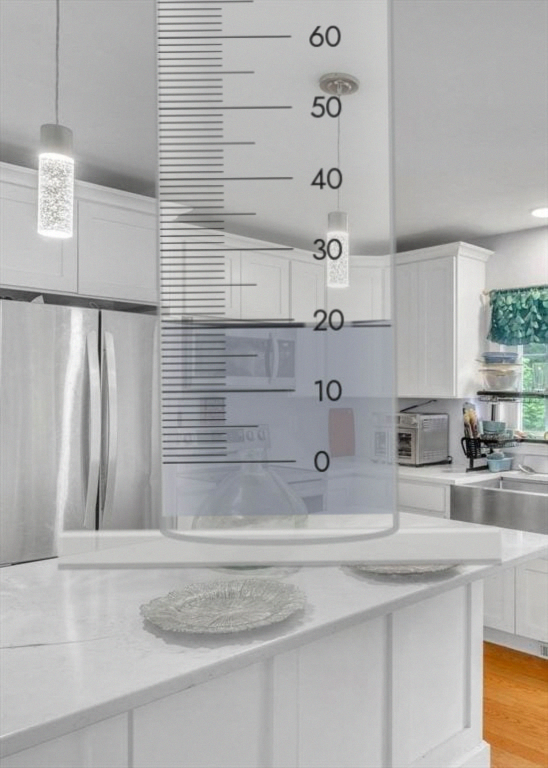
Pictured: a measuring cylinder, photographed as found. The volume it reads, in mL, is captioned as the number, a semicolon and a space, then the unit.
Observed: 19; mL
